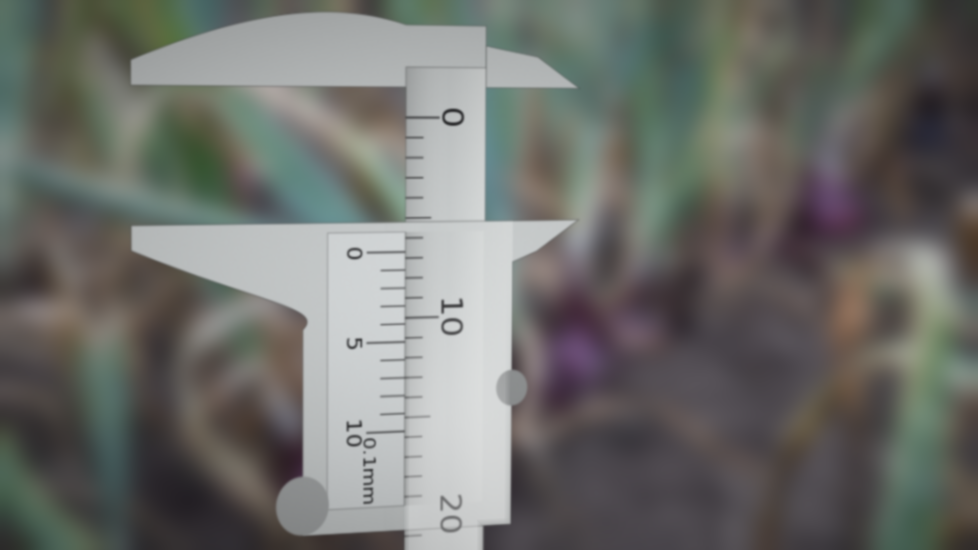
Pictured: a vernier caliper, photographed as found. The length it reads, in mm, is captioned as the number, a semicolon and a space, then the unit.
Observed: 6.7; mm
